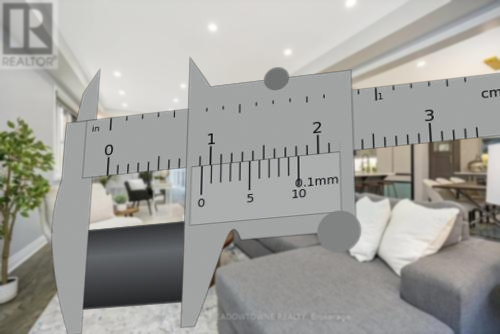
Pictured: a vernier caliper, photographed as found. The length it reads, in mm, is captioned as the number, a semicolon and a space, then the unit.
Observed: 9.2; mm
